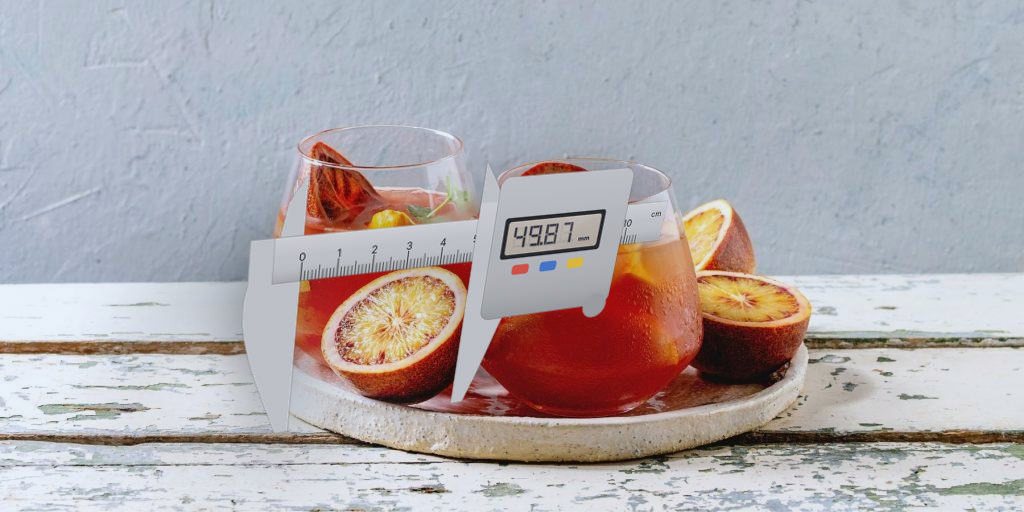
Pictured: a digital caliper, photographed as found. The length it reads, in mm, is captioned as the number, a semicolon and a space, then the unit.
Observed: 49.87; mm
